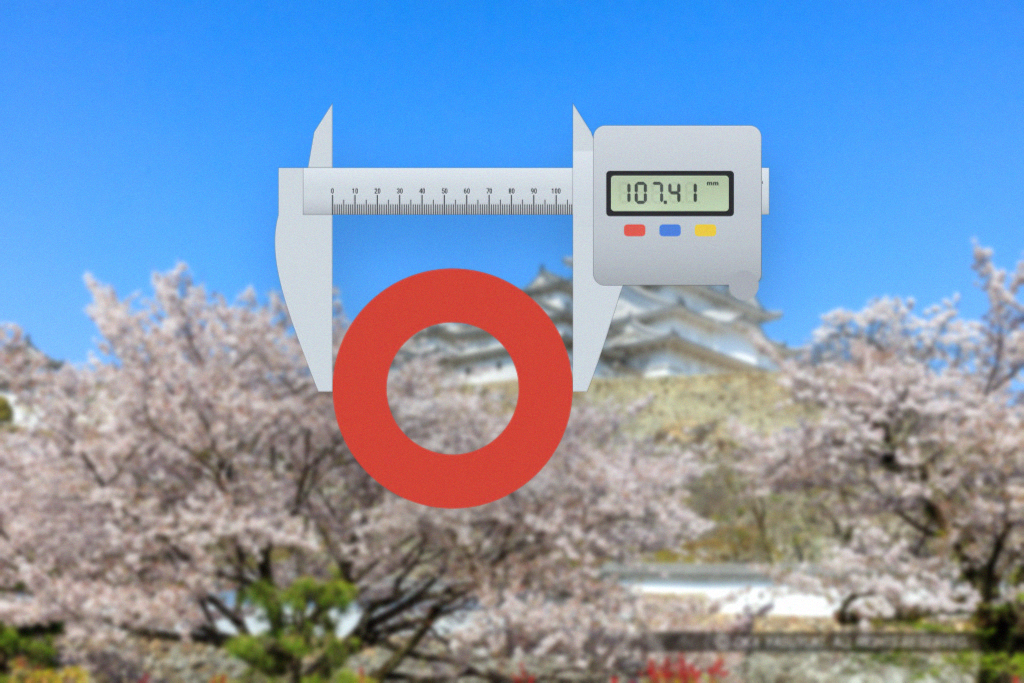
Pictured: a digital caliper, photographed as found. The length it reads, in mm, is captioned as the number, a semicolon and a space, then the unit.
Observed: 107.41; mm
